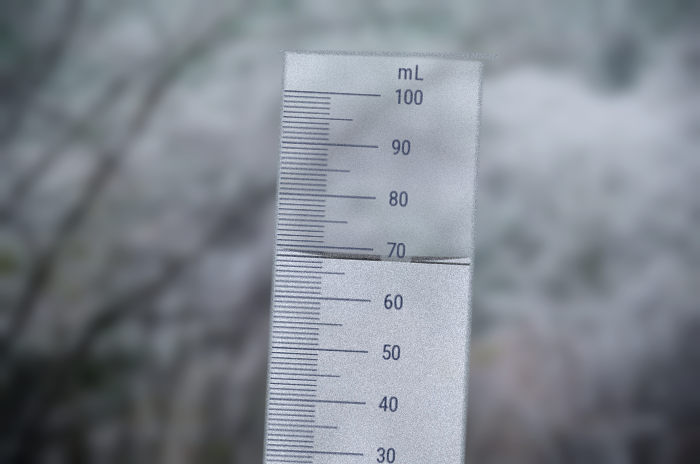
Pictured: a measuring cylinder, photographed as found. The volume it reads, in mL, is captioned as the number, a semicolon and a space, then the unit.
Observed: 68; mL
